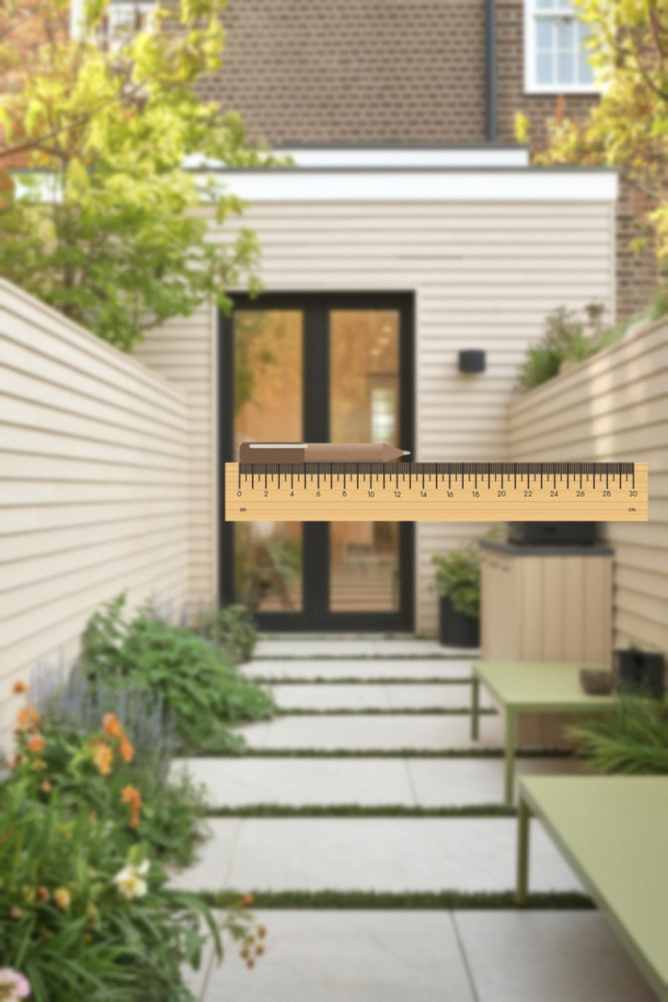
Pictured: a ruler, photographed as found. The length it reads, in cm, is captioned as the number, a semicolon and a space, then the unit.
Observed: 13; cm
